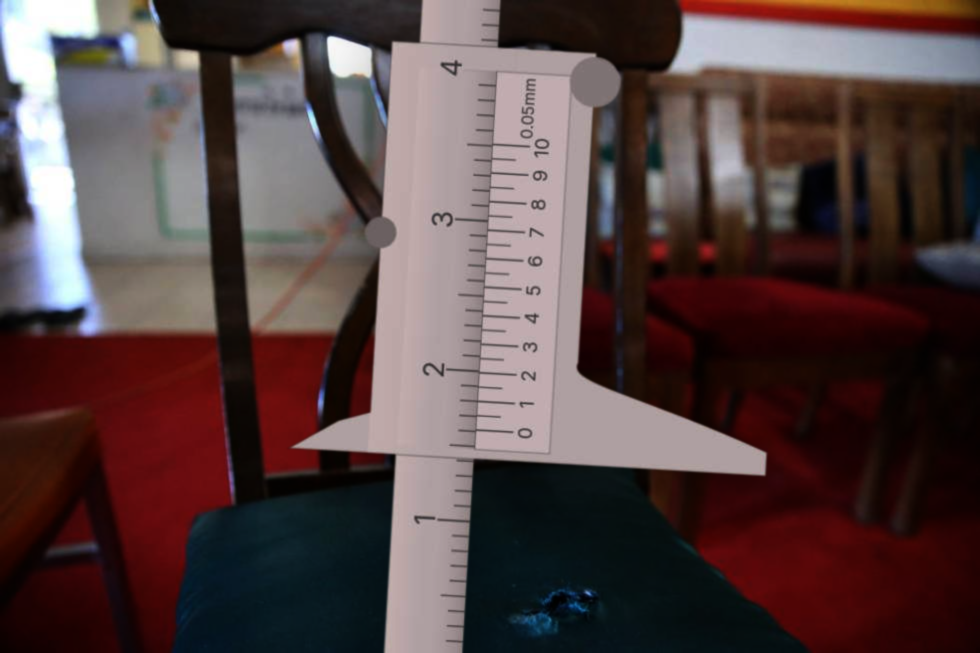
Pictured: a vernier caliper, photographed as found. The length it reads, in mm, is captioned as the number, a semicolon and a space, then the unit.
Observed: 16.1; mm
